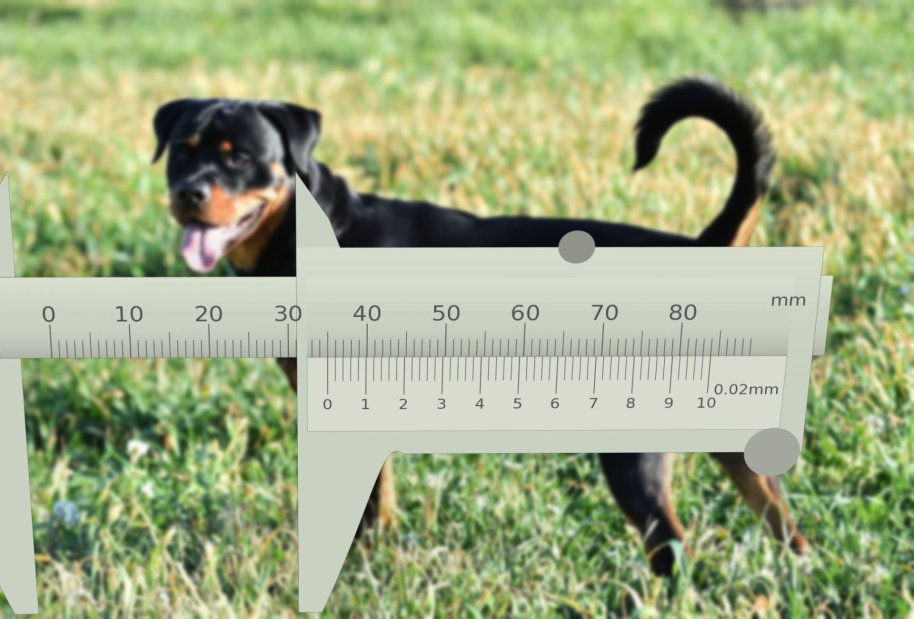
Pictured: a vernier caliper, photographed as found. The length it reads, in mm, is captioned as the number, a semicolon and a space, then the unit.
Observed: 35.0; mm
